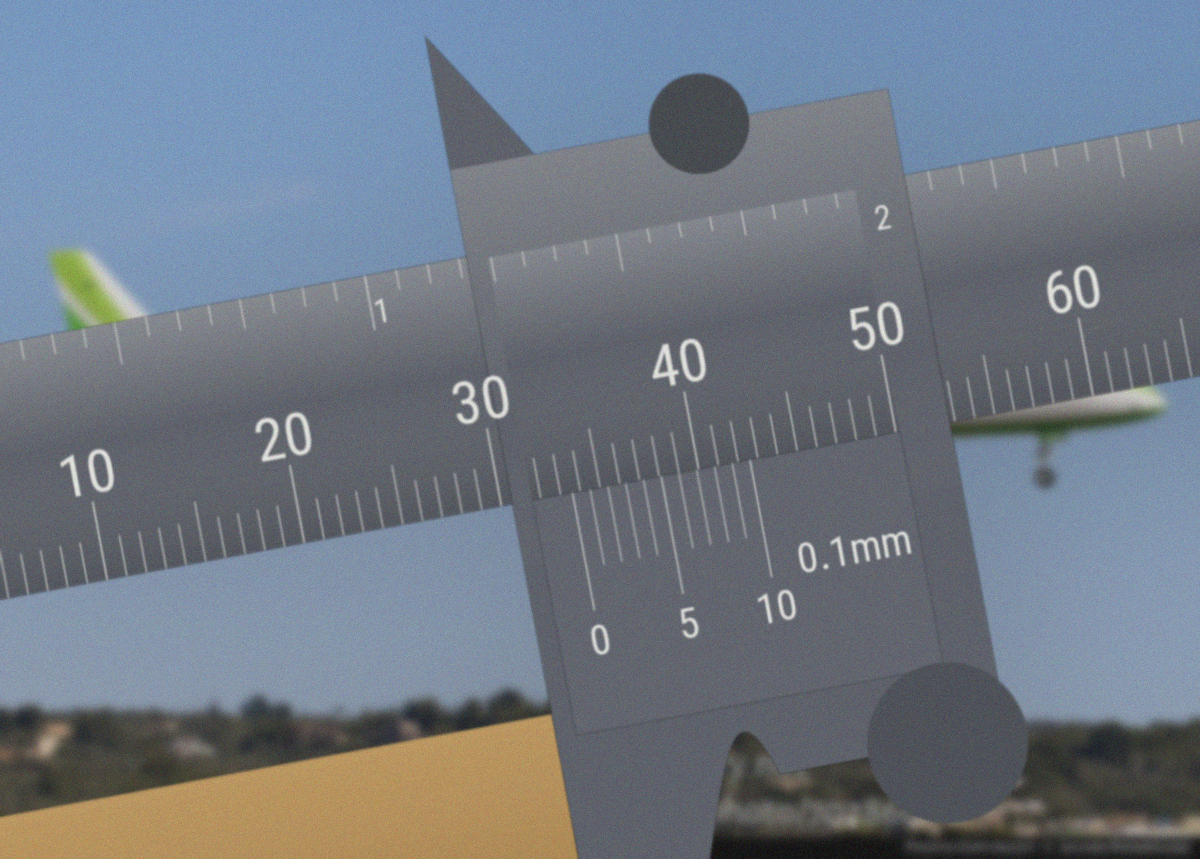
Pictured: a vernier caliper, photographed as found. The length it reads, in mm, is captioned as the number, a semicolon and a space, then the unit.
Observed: 33.6; mm
